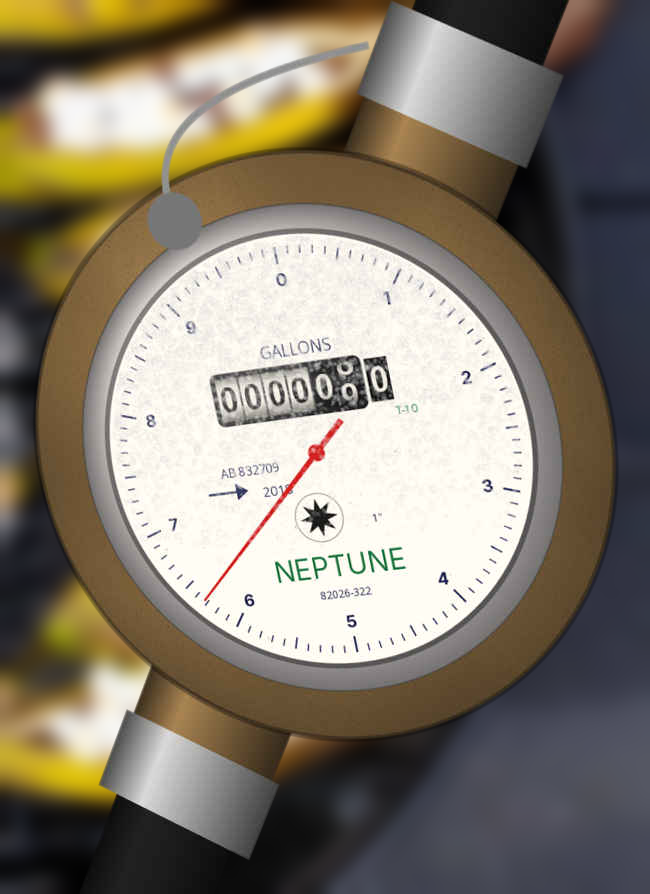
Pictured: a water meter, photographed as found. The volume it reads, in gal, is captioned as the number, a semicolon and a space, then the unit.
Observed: 86.3; gal
